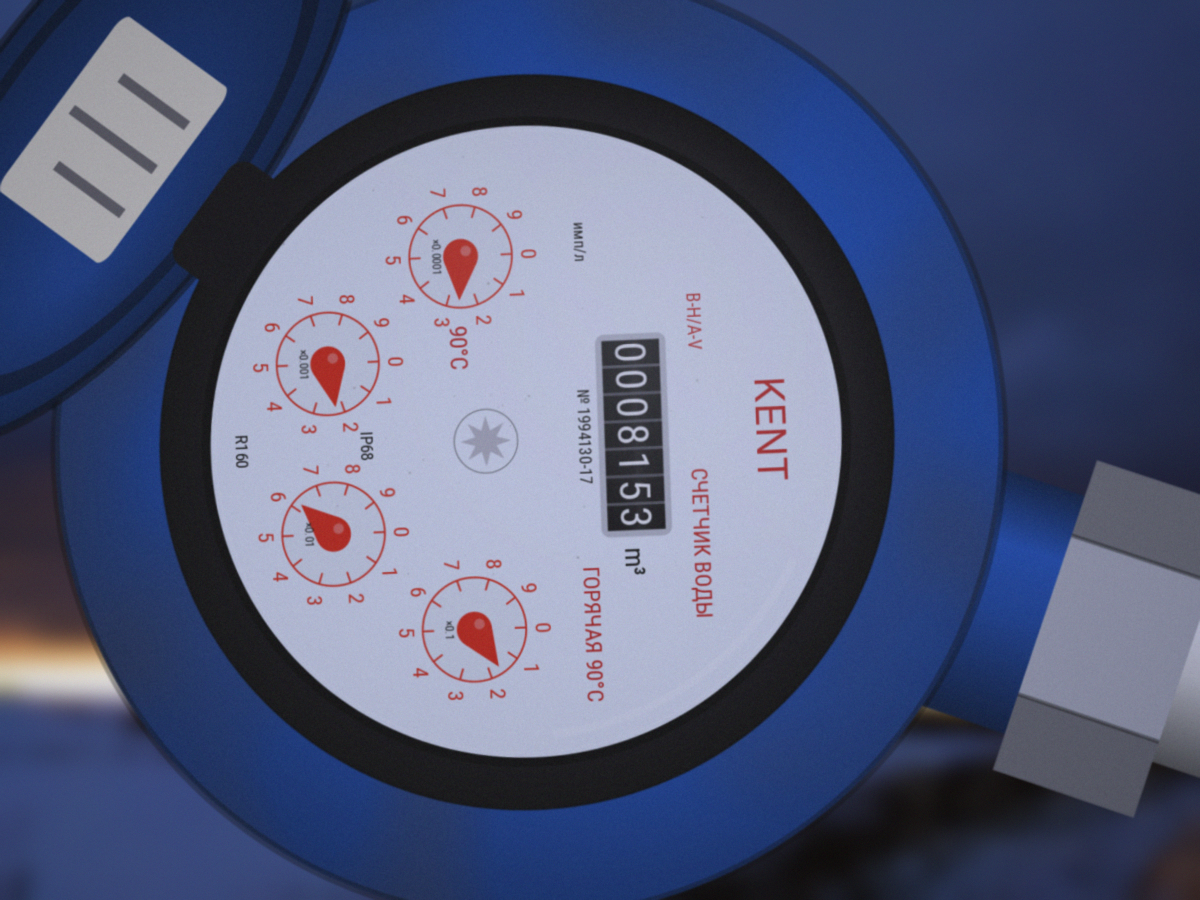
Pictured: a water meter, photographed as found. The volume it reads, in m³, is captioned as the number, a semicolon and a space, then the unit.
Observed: 8153.1622; m³
